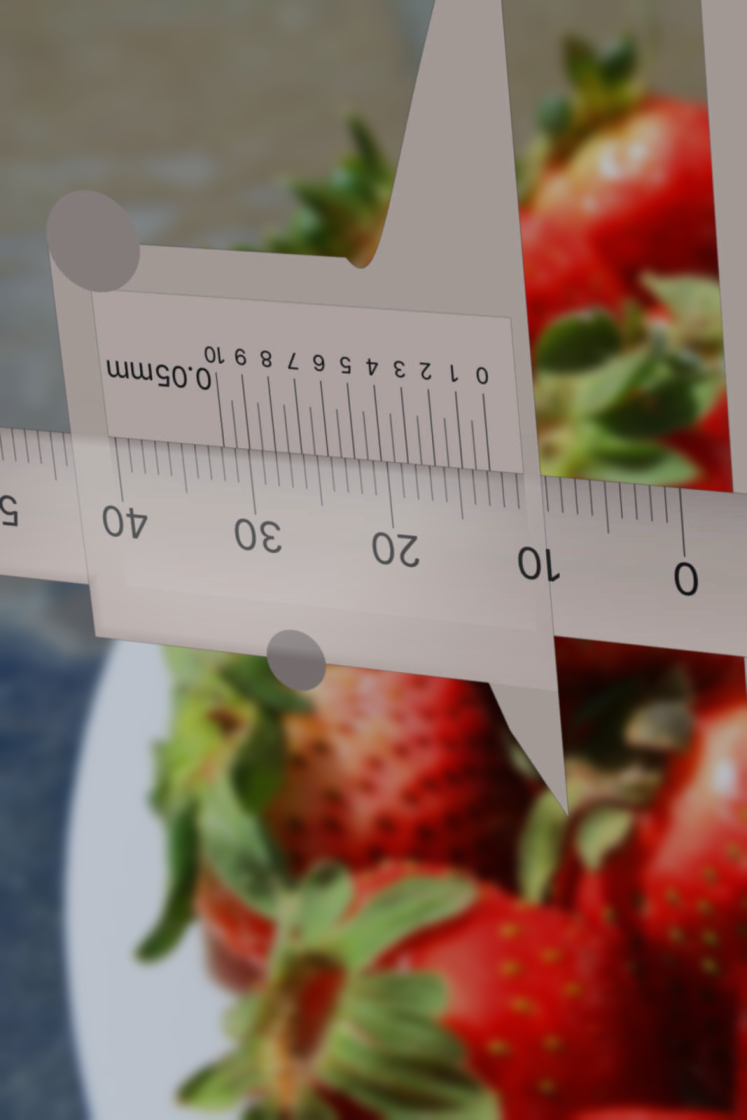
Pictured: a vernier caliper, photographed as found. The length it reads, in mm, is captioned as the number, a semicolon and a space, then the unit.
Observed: 12.8; mm
